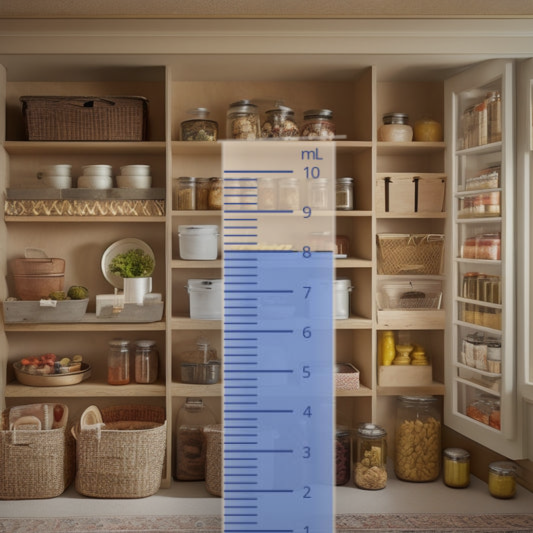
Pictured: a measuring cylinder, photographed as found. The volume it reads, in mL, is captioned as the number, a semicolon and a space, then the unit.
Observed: 8; mL
